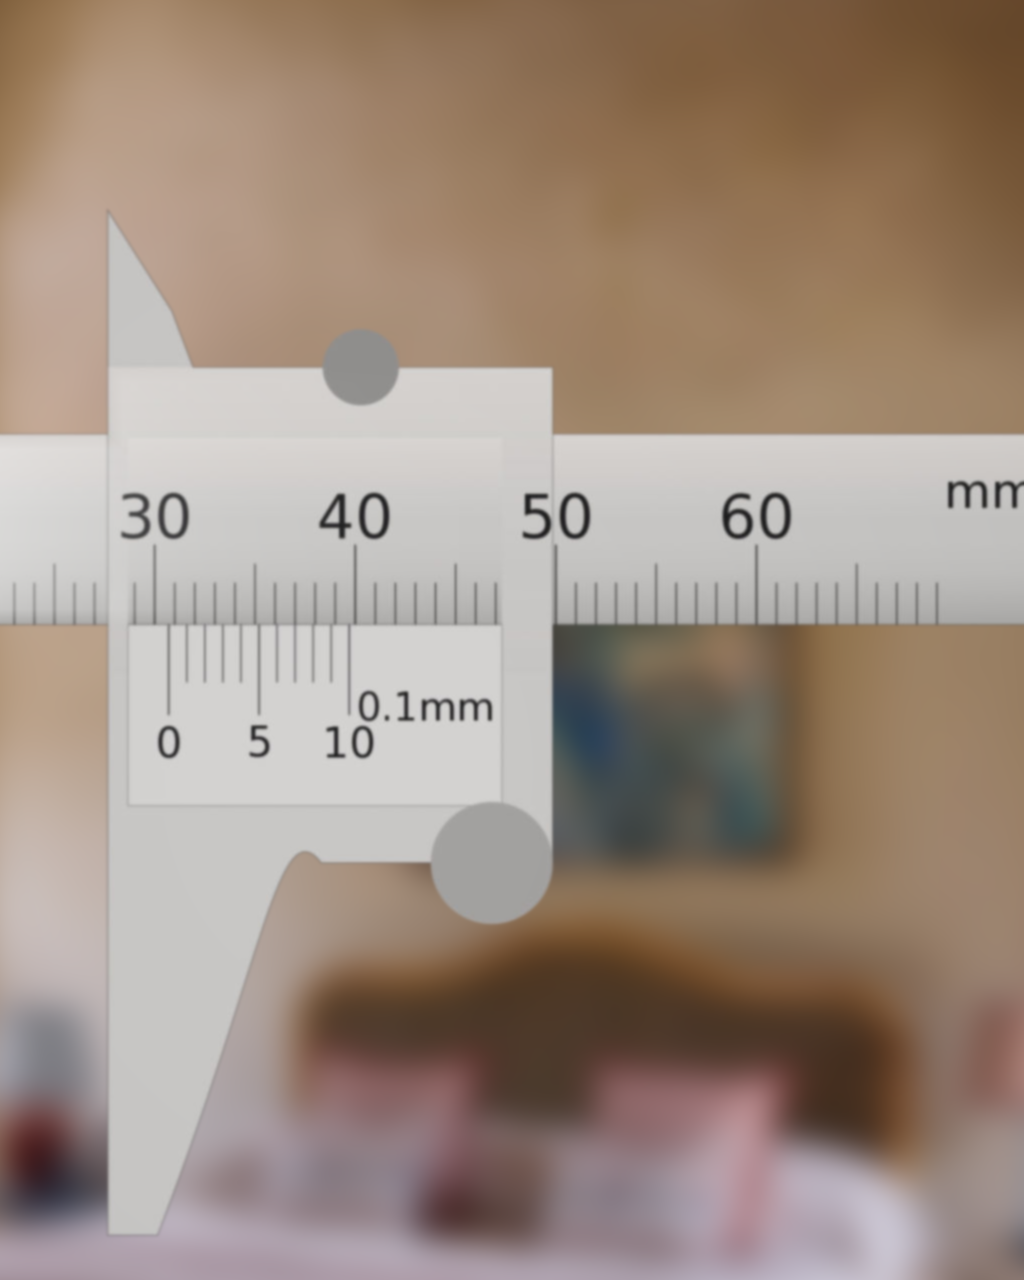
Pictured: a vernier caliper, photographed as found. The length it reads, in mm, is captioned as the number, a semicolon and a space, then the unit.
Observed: 30.7; mm
